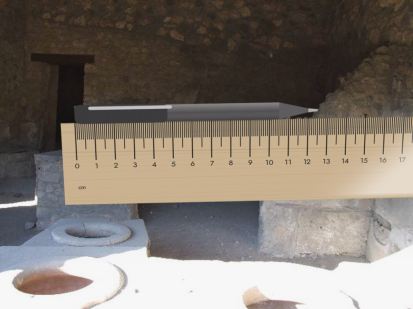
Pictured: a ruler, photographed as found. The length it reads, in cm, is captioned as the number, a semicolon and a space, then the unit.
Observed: 12.5; cm
